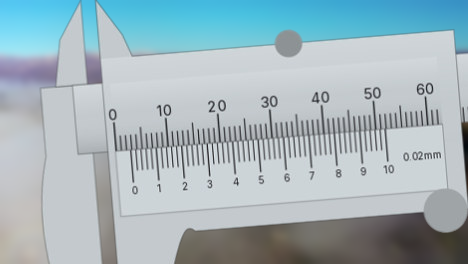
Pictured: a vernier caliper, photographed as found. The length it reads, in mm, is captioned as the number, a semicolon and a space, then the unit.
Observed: 2.8; mm
